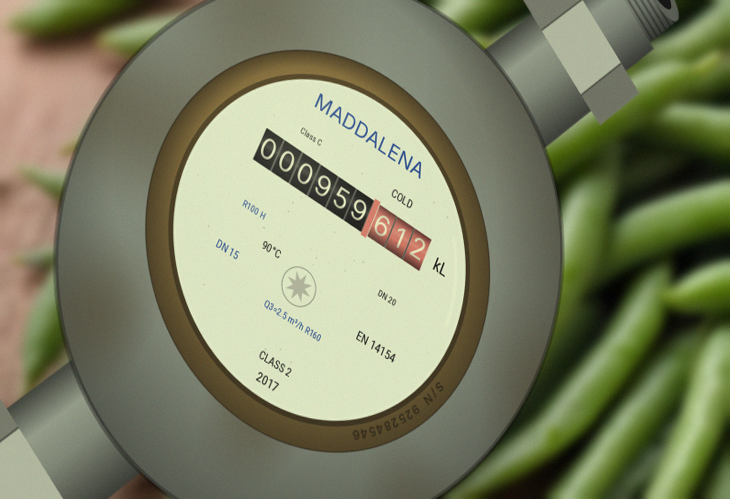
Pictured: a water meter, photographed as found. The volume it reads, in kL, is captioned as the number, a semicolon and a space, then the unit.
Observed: 959.612; kL
